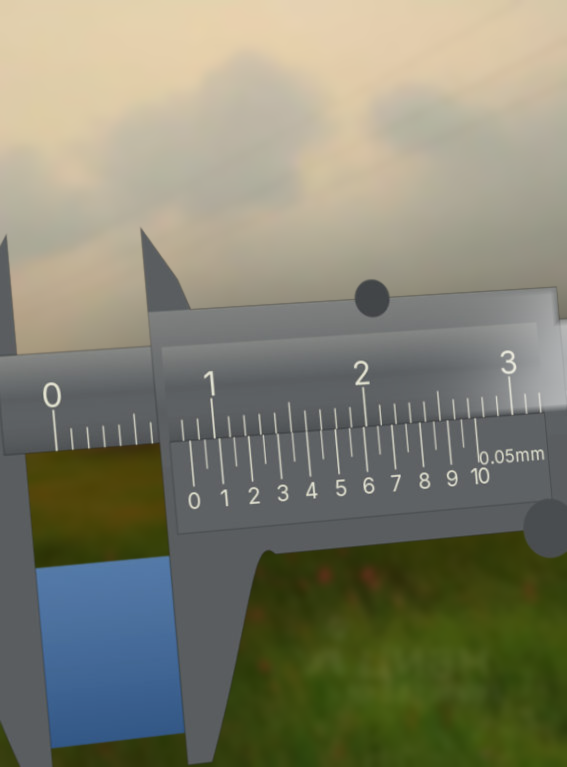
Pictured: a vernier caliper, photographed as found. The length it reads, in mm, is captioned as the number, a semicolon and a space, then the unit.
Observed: 8.4; mm
